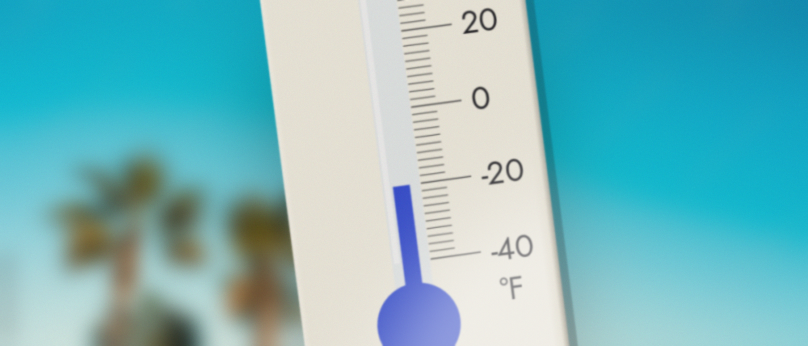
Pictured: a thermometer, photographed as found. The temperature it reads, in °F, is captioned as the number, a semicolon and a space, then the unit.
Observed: -20; °F
